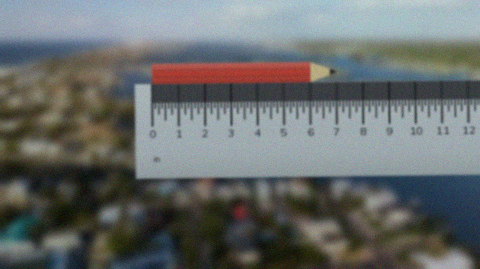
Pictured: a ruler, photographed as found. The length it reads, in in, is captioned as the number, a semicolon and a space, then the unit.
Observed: 7; in
